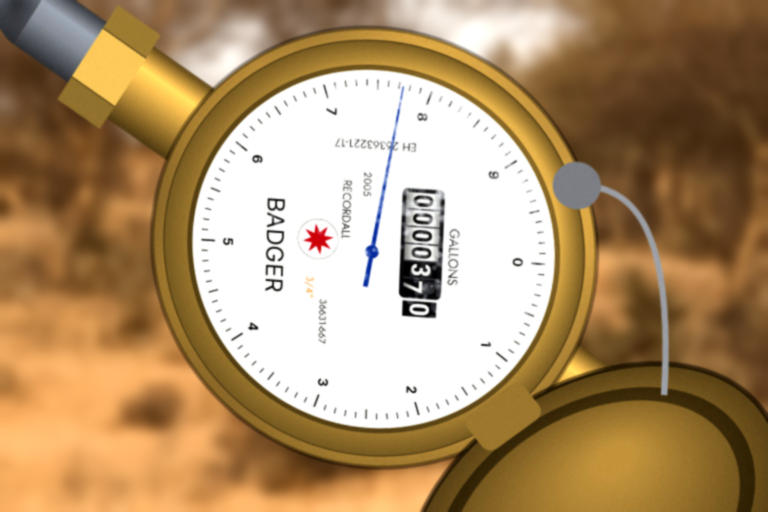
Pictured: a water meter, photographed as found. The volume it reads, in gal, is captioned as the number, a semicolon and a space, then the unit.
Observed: 367.7; gal
